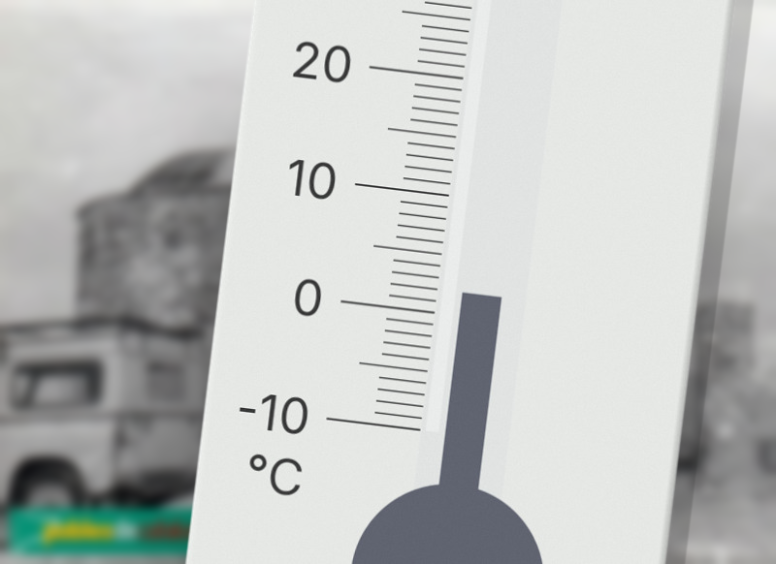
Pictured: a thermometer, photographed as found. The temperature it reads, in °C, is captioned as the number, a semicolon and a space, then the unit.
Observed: 2; °C
